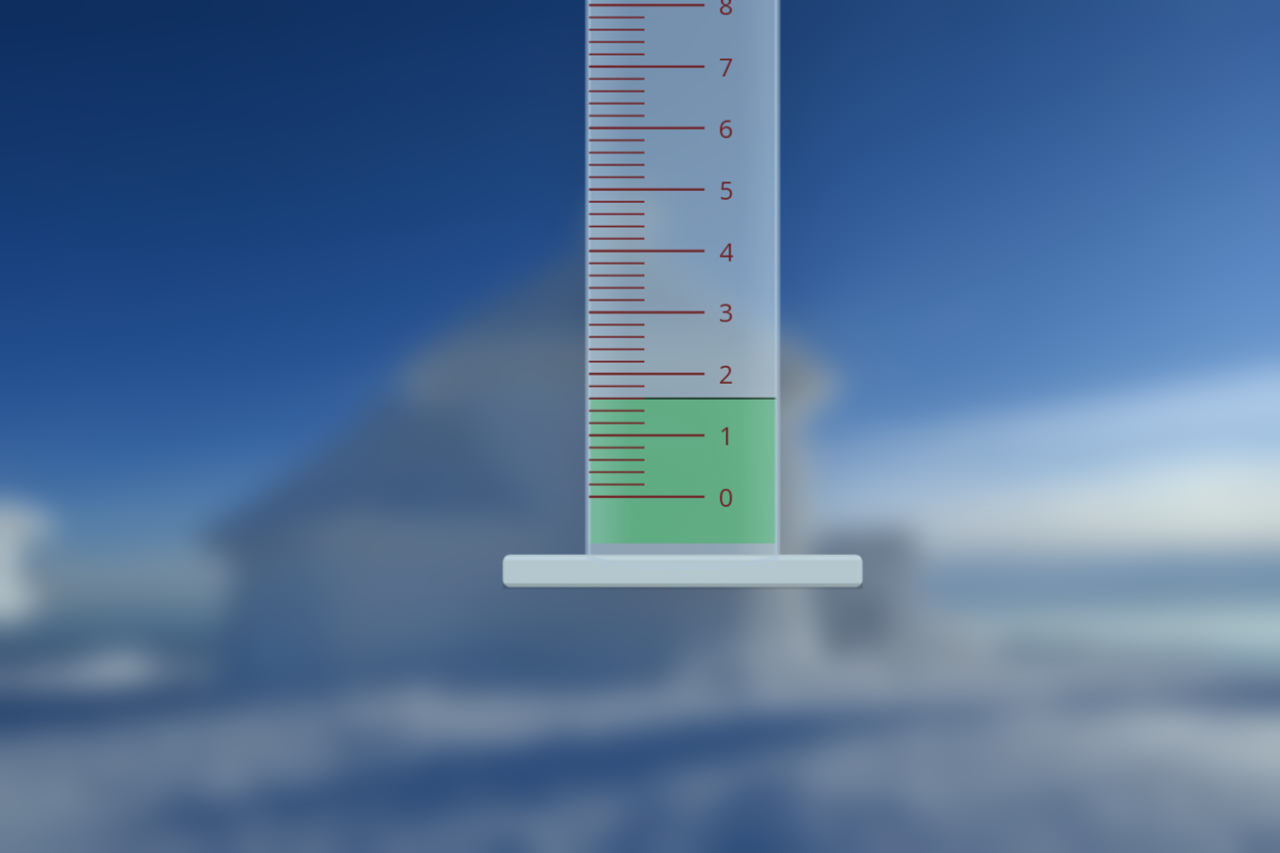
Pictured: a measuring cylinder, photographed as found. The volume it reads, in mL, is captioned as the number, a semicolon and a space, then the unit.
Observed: 1.6; mL
